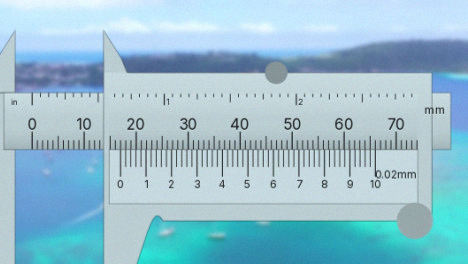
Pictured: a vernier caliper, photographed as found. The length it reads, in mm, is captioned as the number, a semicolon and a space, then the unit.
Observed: 17.0; mm
